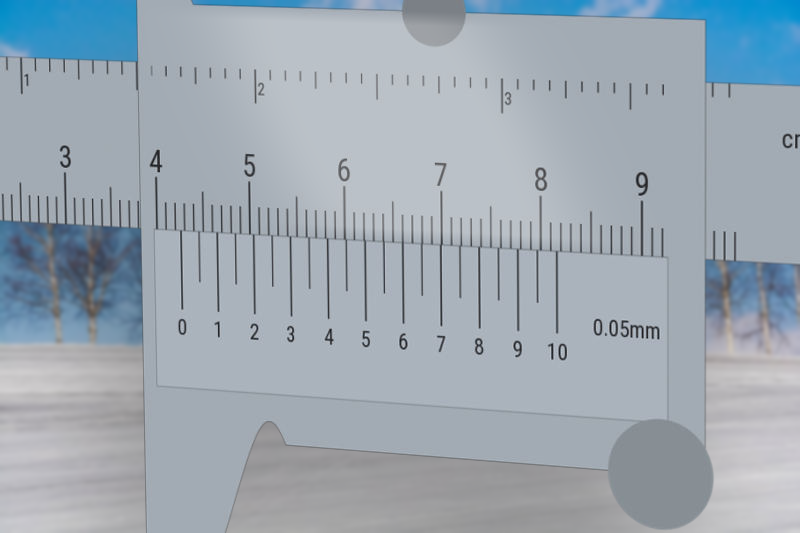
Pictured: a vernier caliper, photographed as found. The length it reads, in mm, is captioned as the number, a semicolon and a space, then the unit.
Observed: 42.6; mm
